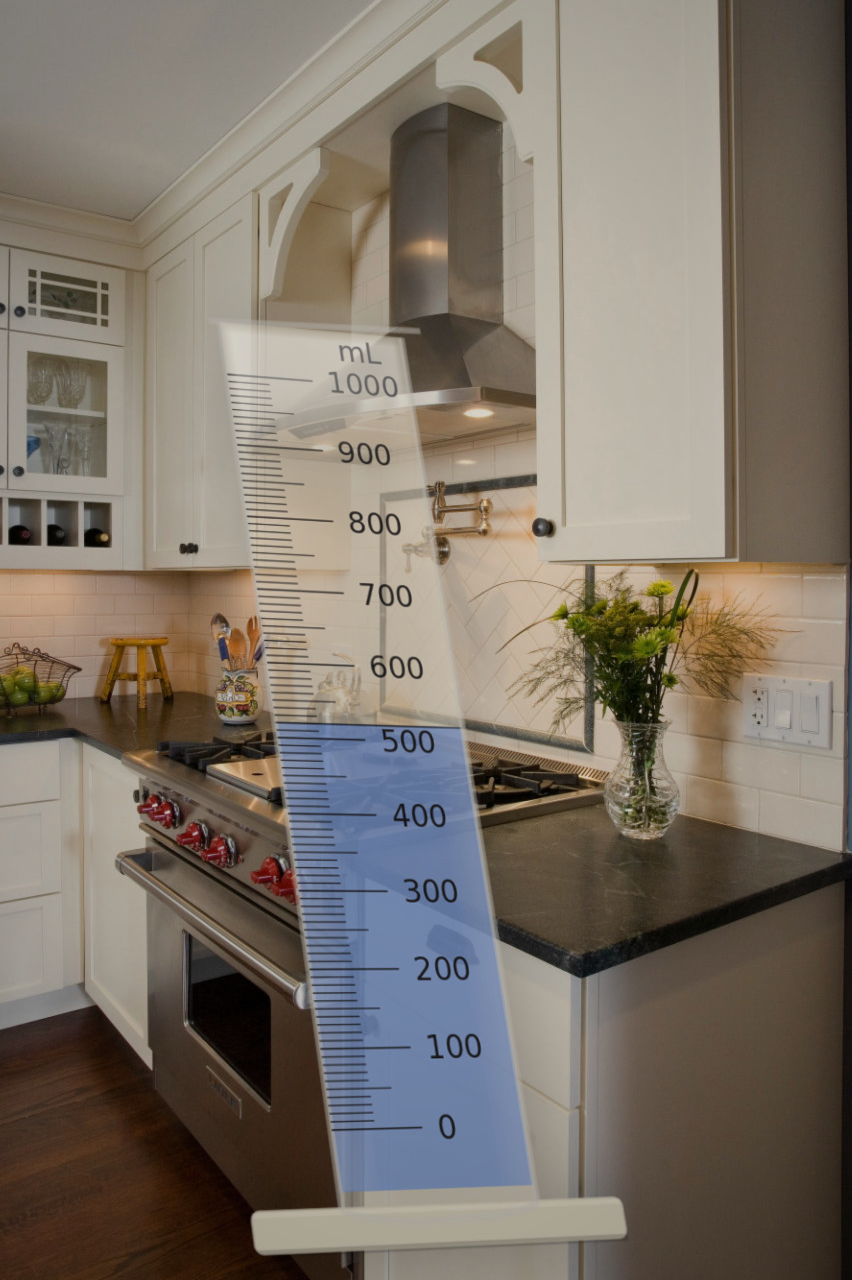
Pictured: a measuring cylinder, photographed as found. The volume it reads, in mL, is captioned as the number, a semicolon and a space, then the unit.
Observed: 520; mL
